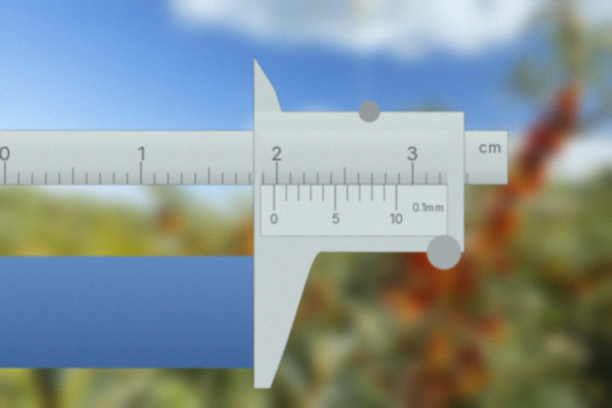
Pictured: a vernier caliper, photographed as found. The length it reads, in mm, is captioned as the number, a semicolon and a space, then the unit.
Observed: 19.8; mm
